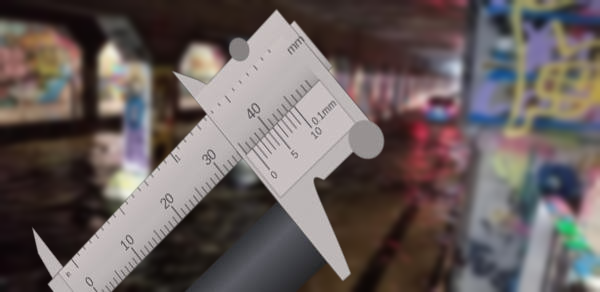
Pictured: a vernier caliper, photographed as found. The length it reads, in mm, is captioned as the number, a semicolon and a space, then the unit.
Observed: 36.2; mm
